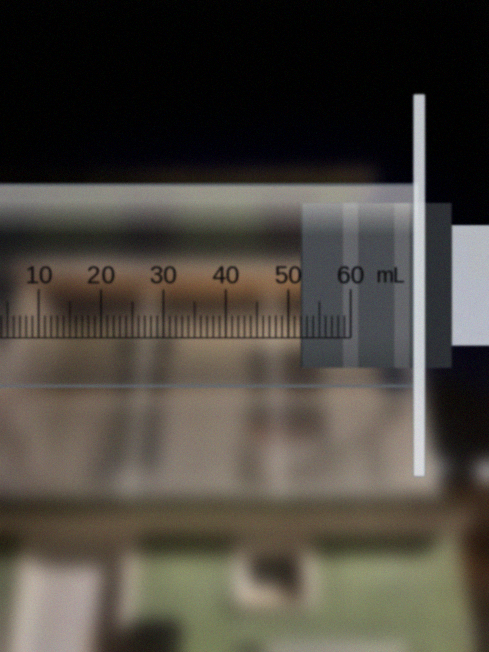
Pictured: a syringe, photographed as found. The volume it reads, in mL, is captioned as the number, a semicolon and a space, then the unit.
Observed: 52; mL
